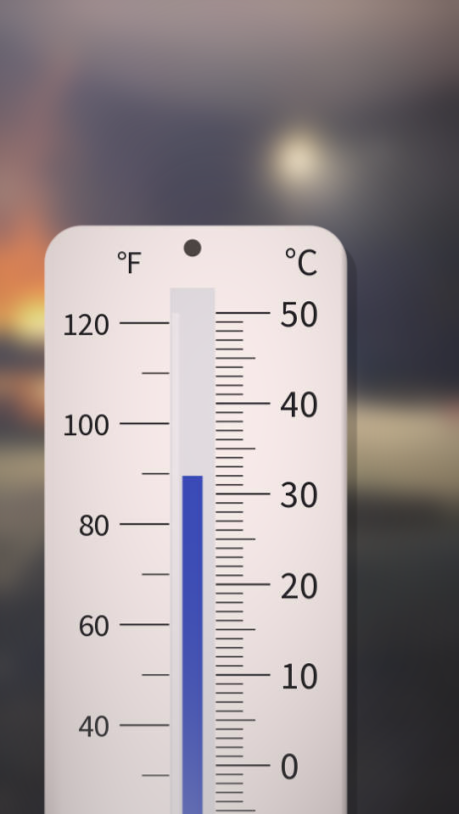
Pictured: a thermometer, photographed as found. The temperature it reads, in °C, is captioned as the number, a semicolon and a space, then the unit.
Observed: 32; °C
